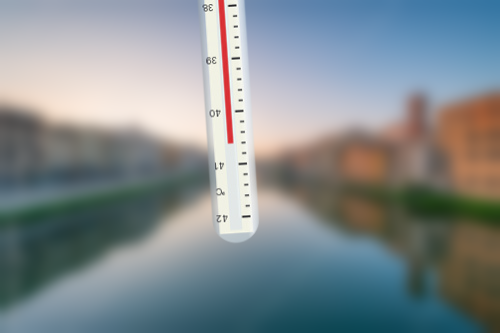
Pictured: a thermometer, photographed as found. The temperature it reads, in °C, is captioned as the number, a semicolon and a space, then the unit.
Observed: 40.6; °C
